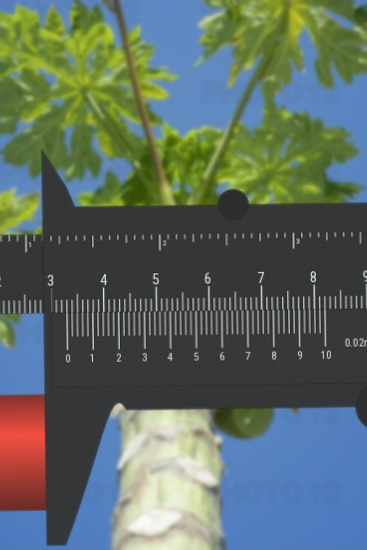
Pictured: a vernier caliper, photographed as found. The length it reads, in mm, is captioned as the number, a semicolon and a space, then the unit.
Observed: 33.0; mm
